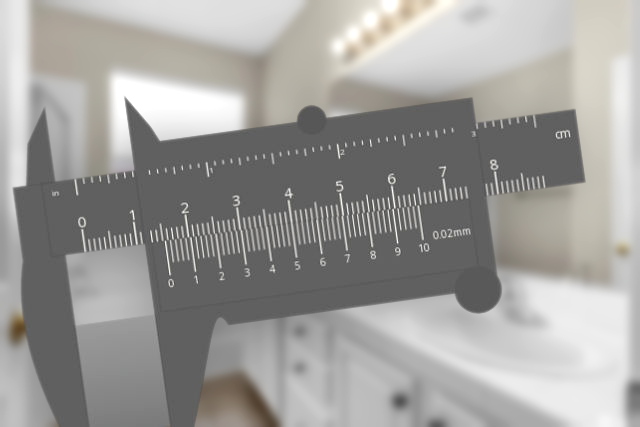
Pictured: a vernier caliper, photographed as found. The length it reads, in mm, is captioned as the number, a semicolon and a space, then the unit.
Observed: 15.5; mm
